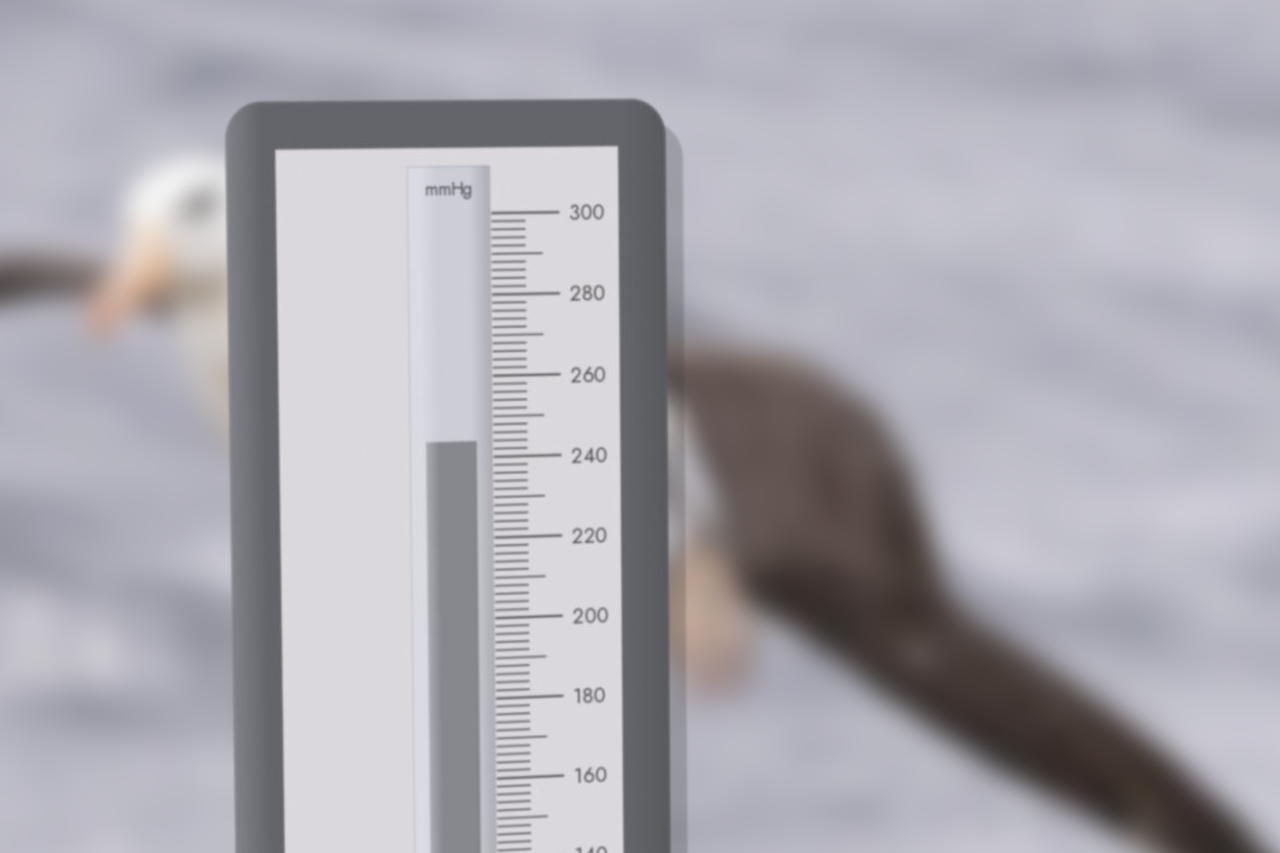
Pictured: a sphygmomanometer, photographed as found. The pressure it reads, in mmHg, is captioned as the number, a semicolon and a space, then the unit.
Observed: 244; mmHg
